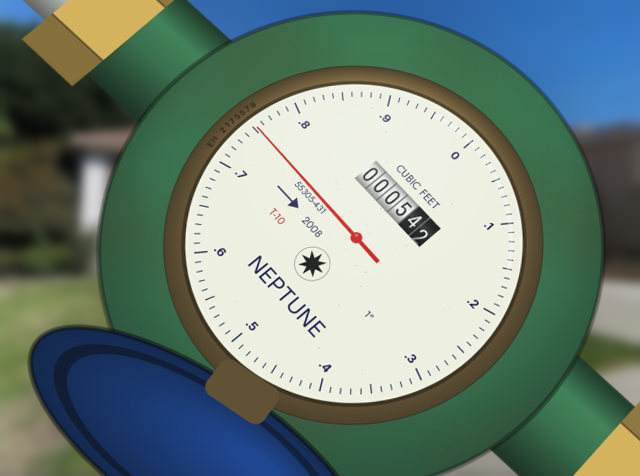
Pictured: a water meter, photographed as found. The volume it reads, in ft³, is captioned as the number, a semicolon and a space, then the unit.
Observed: 541.75; ft³
